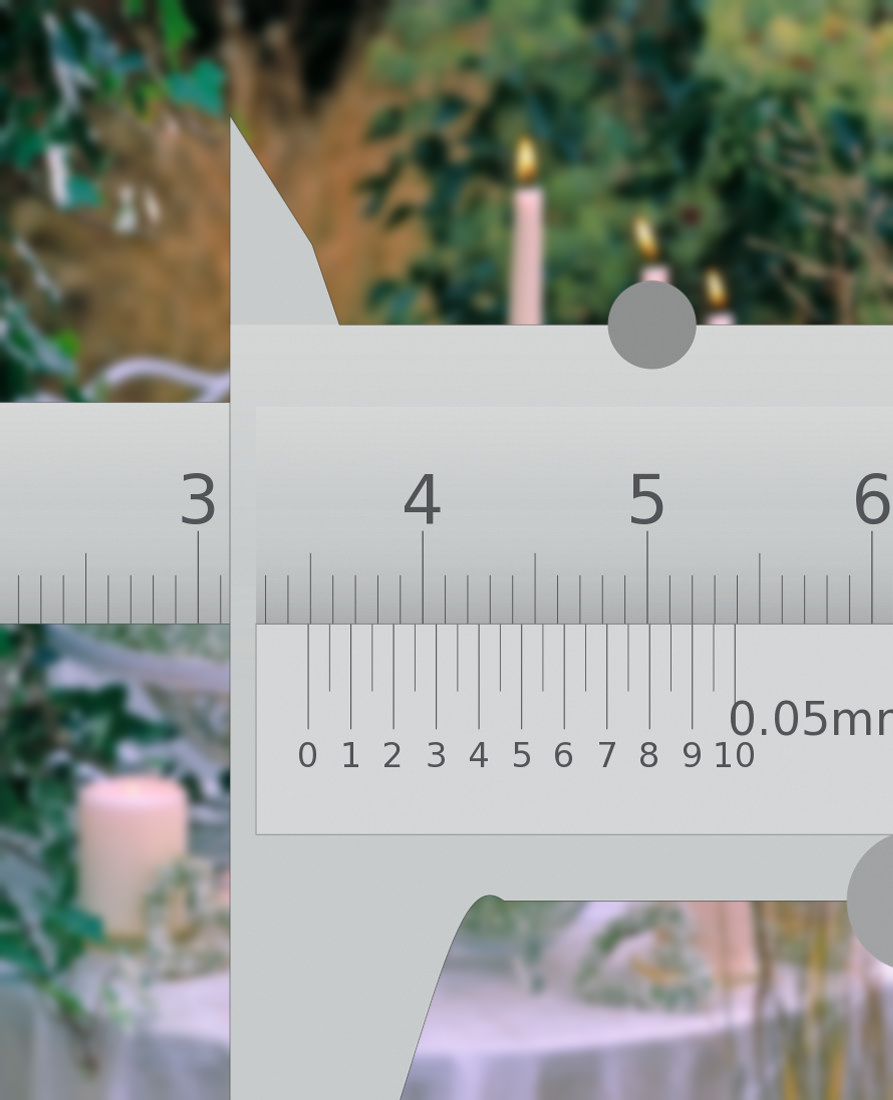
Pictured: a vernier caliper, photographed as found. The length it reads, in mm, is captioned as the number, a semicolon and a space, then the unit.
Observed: 34.9; mm
